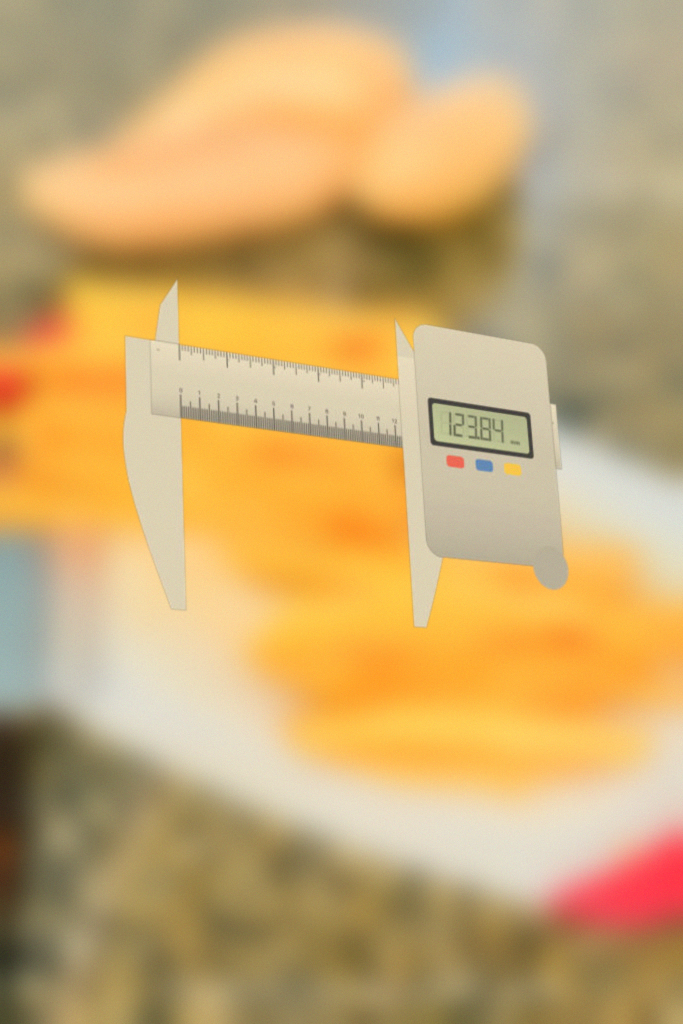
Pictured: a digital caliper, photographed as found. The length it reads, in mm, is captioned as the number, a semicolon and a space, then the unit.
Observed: 123.84; mm
